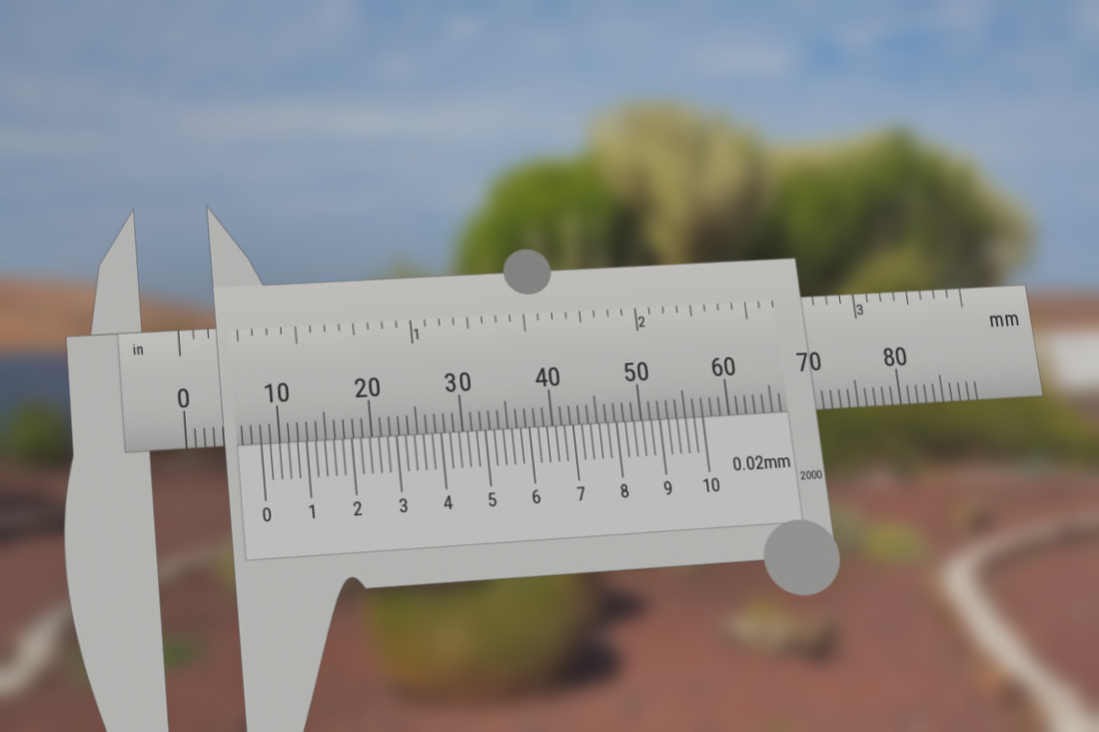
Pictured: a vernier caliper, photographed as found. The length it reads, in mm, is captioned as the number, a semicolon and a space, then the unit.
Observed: 8.0; mm
